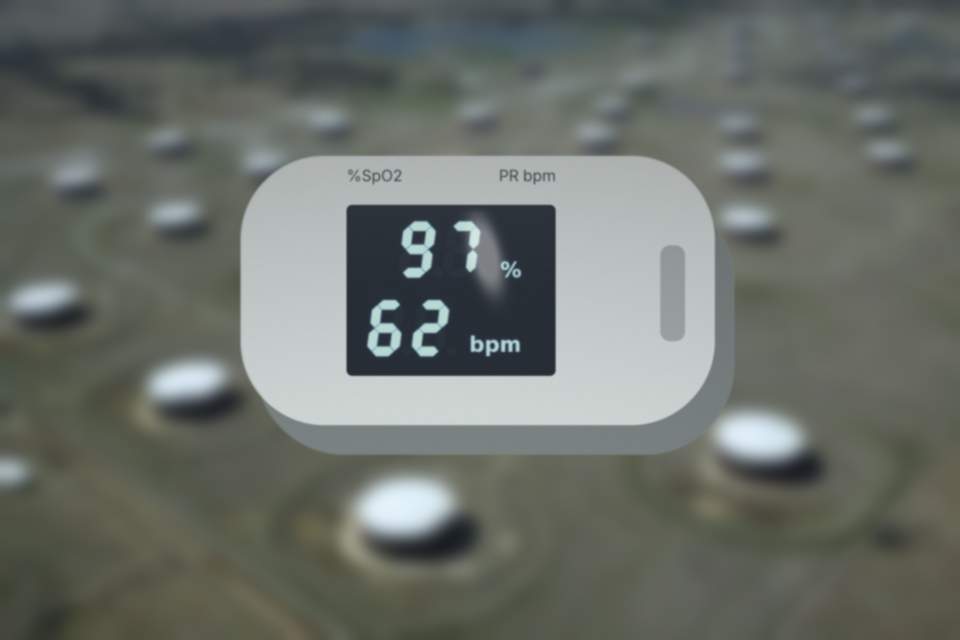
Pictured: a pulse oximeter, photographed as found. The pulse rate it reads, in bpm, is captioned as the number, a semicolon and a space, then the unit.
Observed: 62; bpm
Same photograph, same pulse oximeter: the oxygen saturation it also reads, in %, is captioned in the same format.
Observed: 97; %
